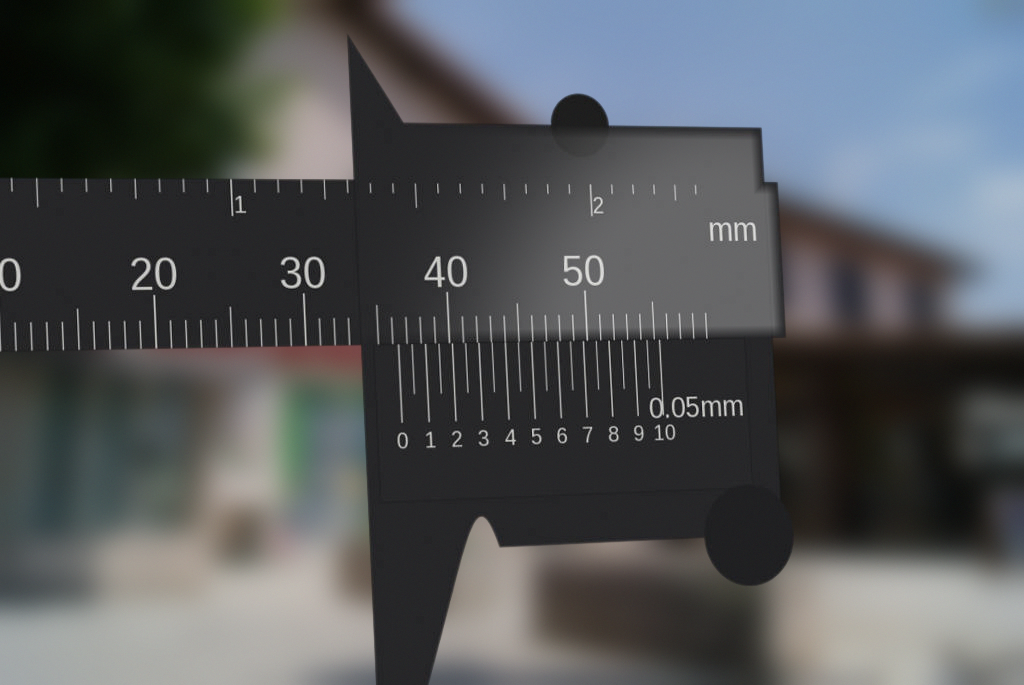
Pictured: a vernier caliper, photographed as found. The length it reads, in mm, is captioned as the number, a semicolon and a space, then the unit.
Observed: 36.4; mm
